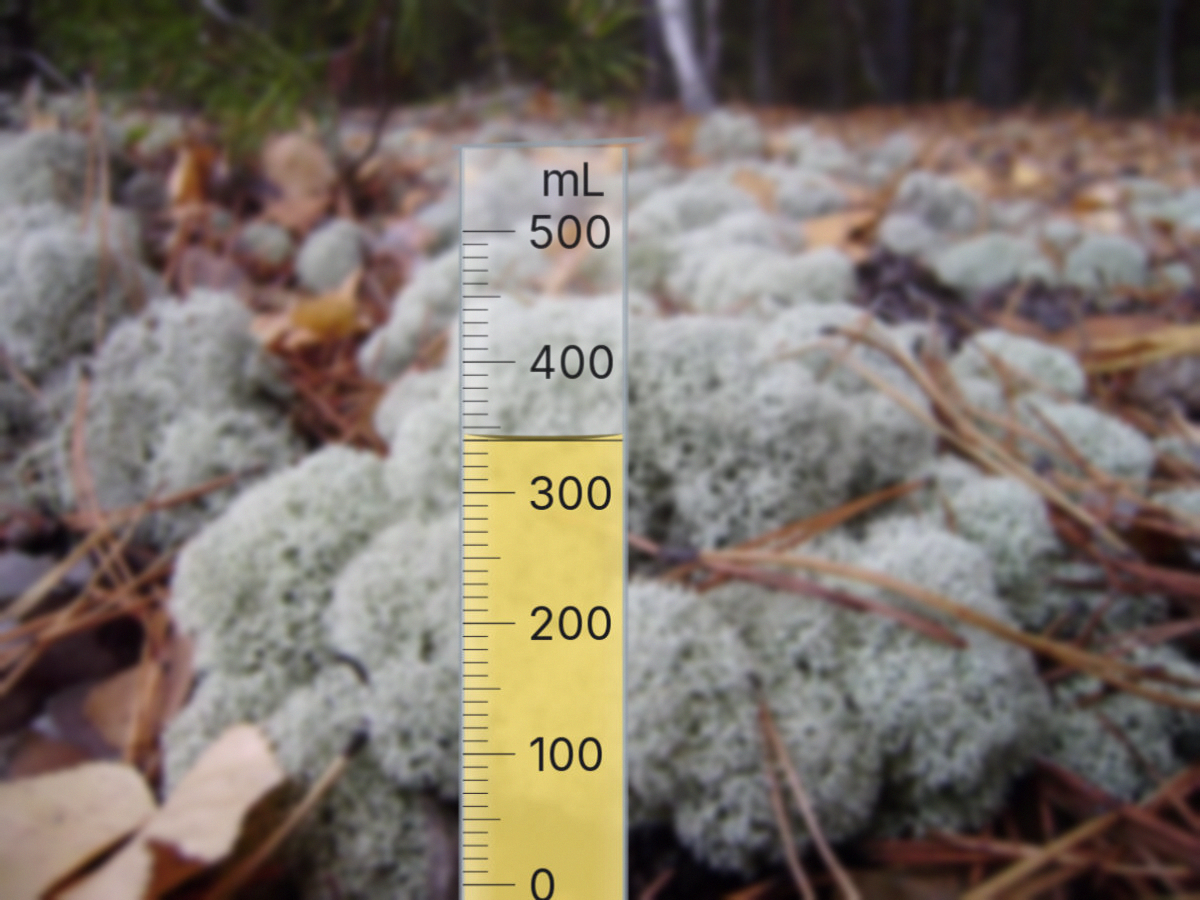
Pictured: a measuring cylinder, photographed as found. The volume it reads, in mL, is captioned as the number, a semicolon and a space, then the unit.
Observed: 340; mL
